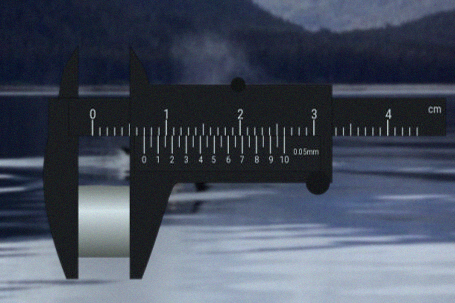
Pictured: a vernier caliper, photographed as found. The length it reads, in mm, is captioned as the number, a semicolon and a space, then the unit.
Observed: 7.0; mm
